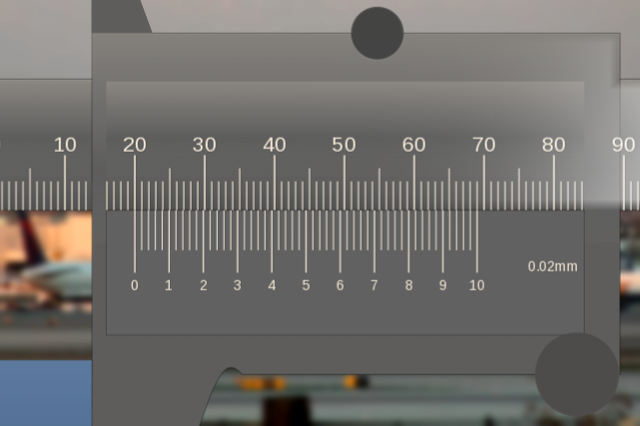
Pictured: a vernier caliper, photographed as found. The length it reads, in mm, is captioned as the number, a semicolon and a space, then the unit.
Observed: 20.0; mm
